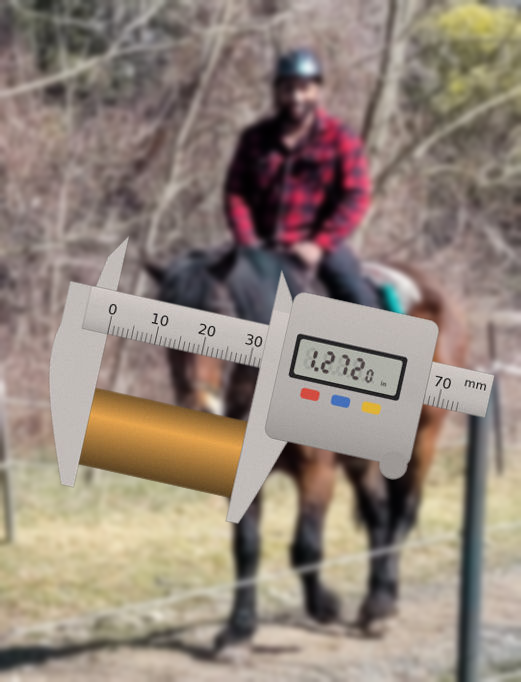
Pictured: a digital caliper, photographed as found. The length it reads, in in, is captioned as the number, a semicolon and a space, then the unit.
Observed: 1.2720; in
